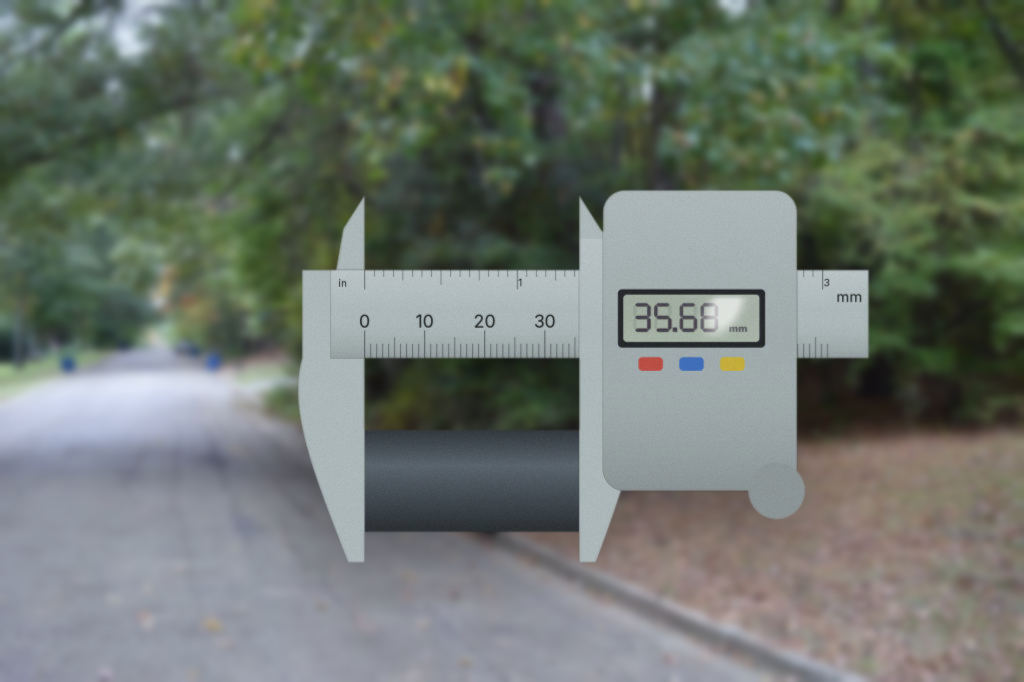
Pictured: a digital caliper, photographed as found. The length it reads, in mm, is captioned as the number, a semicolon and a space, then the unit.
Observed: 35.68; mm
